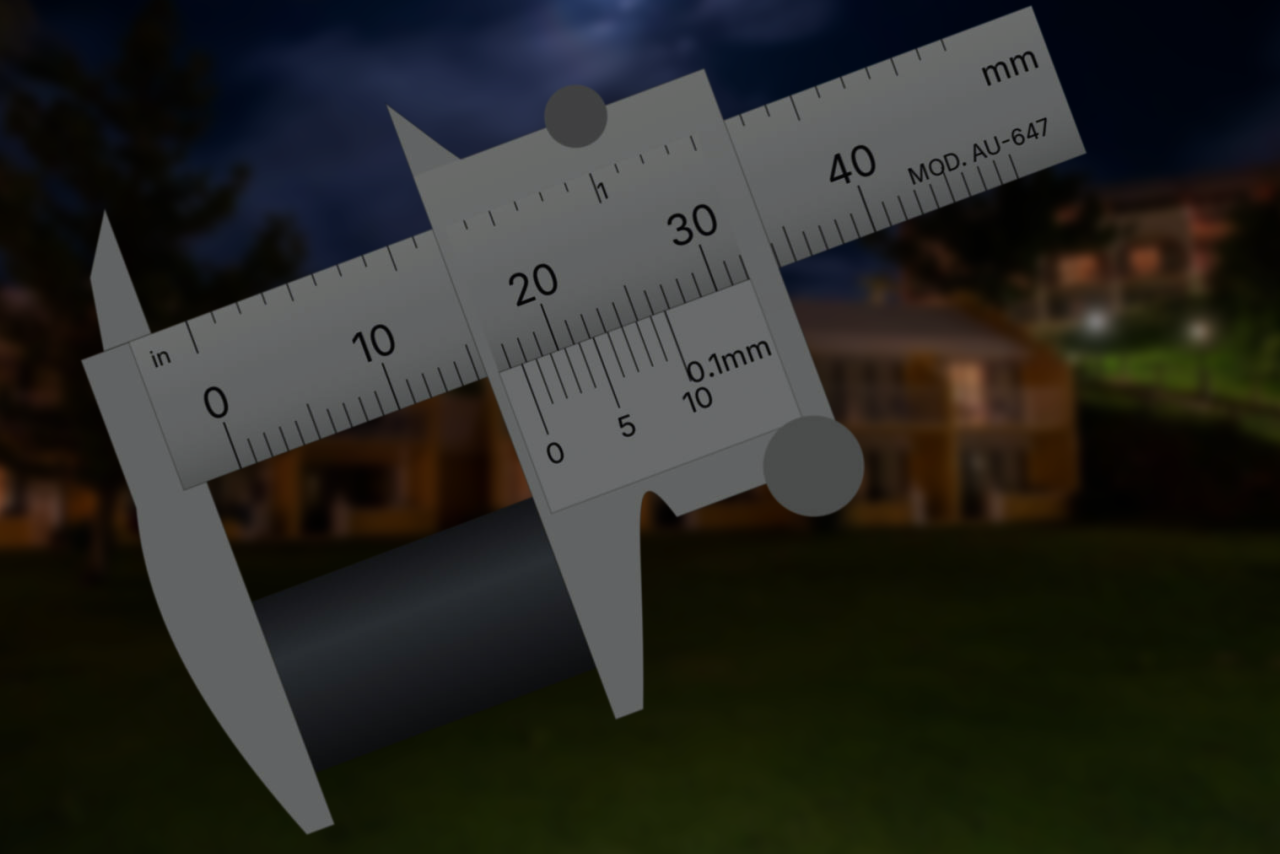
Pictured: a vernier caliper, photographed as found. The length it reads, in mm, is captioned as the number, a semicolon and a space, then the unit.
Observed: 17.7; mm
